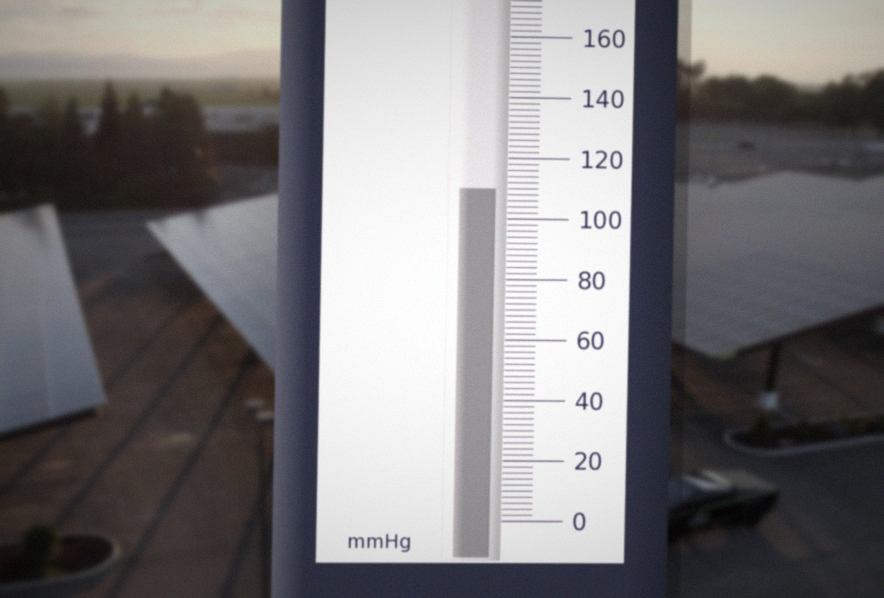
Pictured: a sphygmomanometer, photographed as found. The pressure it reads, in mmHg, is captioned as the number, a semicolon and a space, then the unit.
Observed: 110; mmHg
